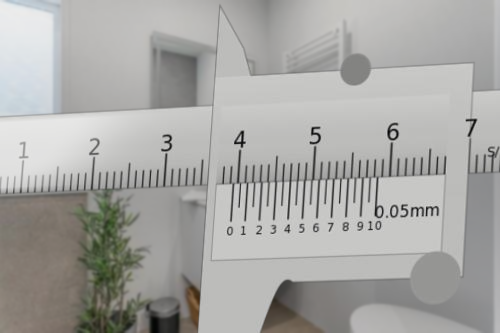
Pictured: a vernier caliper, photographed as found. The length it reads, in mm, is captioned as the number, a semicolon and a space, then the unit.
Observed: 39.4; mm
